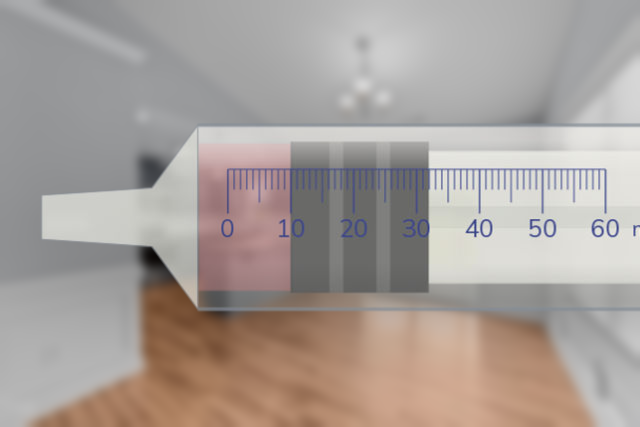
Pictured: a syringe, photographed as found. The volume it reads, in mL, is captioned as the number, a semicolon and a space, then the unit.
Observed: 10; mL
